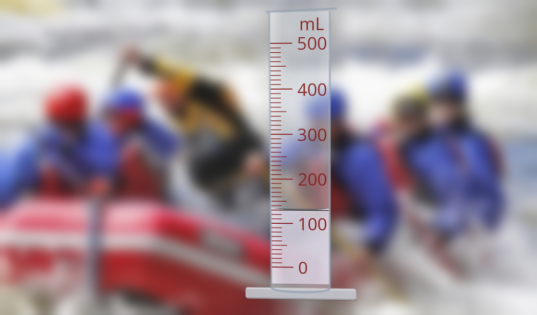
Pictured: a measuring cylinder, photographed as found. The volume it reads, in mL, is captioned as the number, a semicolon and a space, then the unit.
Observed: 130; mL
